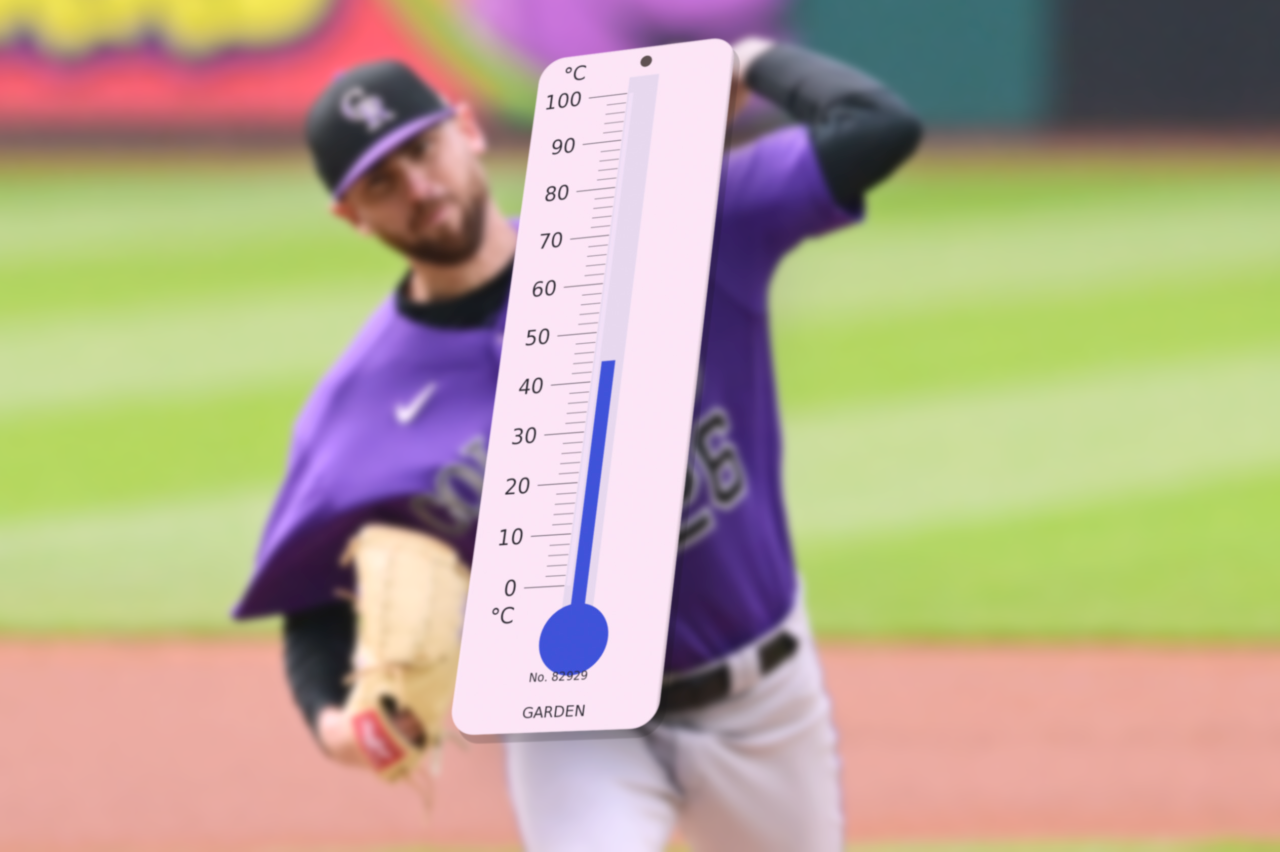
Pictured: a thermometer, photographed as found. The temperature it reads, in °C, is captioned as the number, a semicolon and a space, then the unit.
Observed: 44; °C
